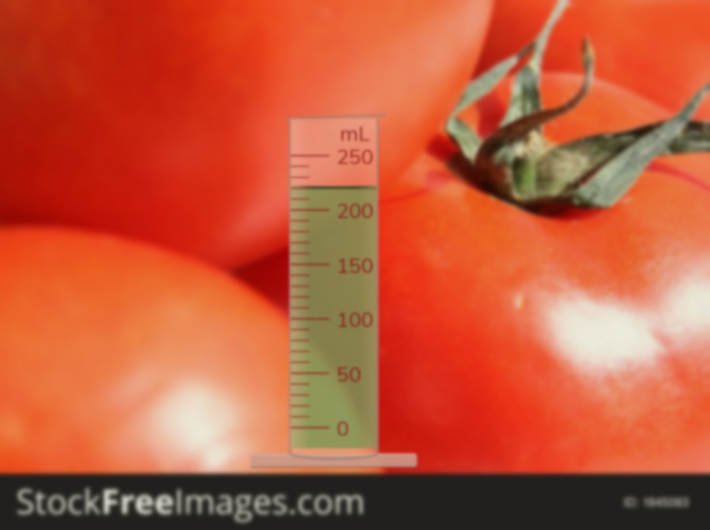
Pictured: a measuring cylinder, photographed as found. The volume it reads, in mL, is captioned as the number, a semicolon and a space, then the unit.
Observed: 220; mL
